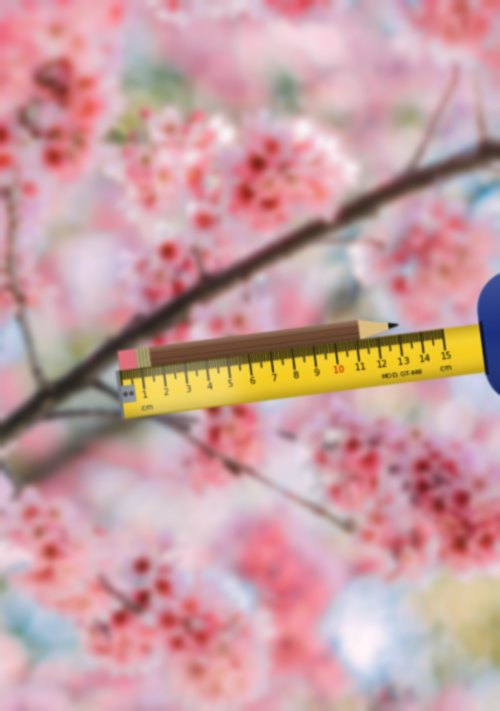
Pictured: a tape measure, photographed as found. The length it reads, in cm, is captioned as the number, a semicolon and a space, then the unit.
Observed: 13; cm
